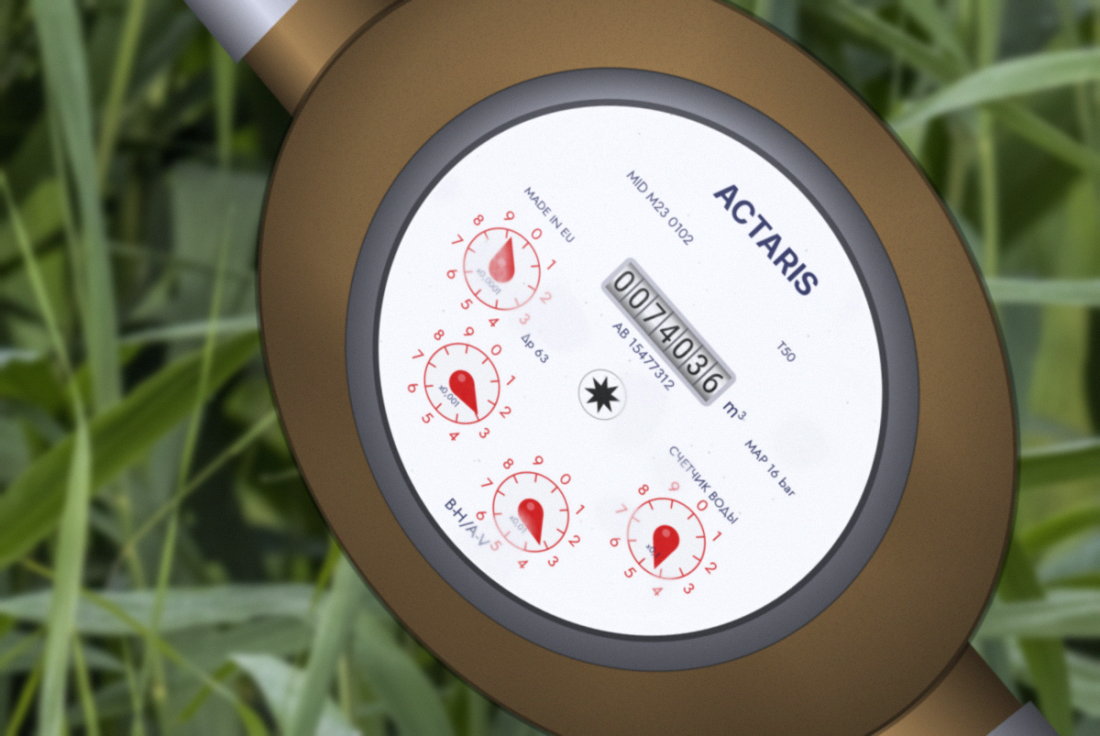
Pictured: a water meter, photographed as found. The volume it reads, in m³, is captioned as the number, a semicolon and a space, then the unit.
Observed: 74036.4329; m³
